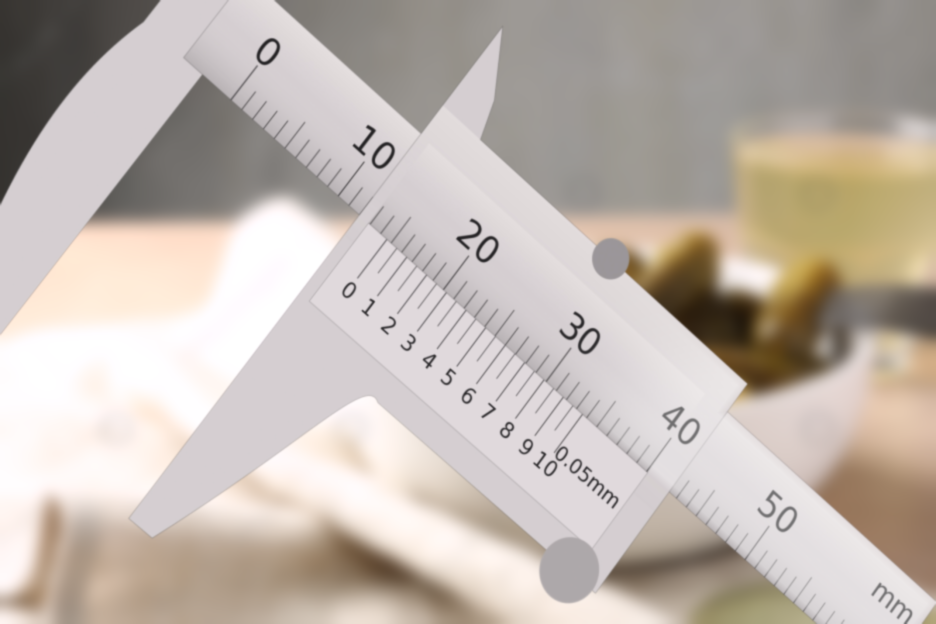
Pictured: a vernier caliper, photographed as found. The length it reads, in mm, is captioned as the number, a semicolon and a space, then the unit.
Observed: 14.6; mm
